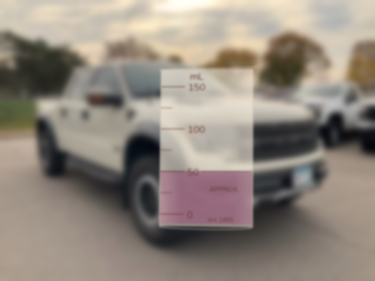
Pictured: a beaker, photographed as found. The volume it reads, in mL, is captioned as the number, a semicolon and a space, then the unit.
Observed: 50; mL
